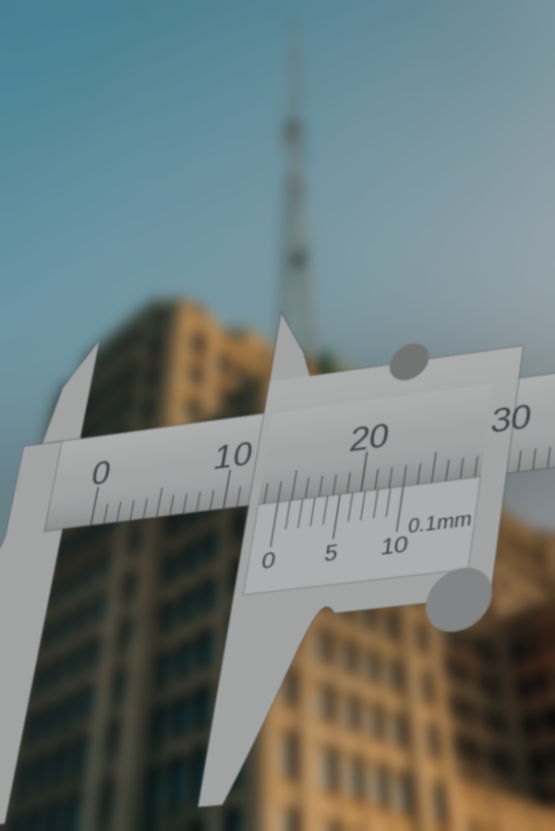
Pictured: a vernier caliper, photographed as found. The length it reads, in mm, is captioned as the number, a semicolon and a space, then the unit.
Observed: 14.0; mm
